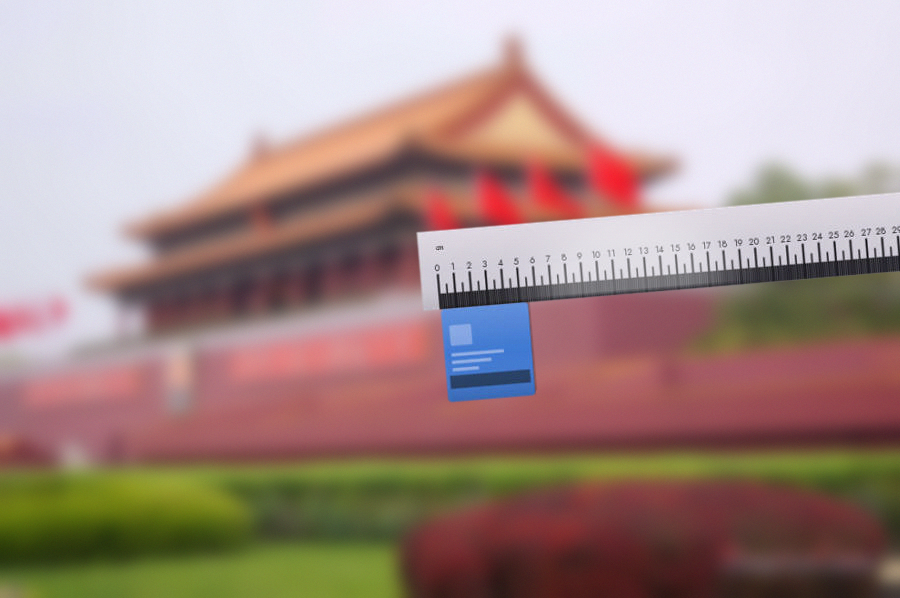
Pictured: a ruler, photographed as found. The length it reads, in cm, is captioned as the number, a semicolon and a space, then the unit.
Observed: 5.5; cm
